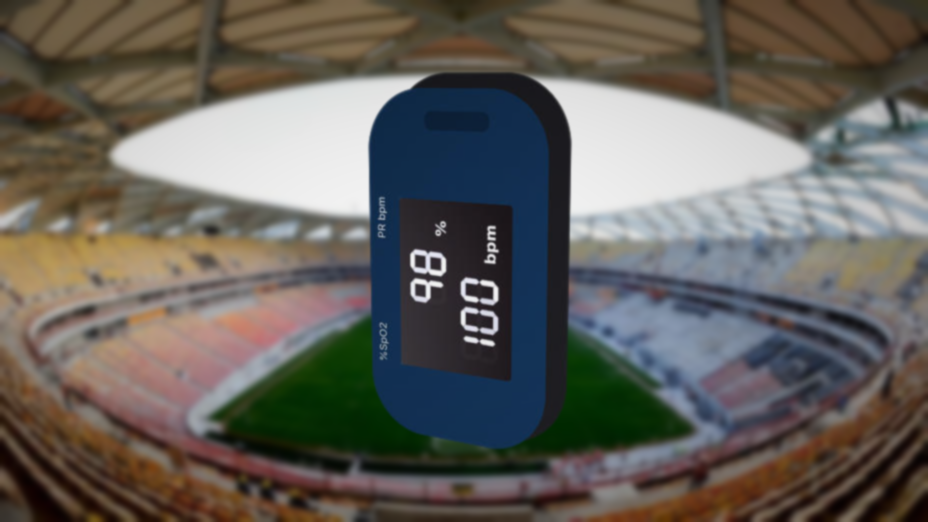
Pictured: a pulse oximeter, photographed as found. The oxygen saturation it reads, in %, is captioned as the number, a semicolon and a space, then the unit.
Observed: 98; %
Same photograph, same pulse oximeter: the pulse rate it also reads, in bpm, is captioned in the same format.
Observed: 100; bpm
